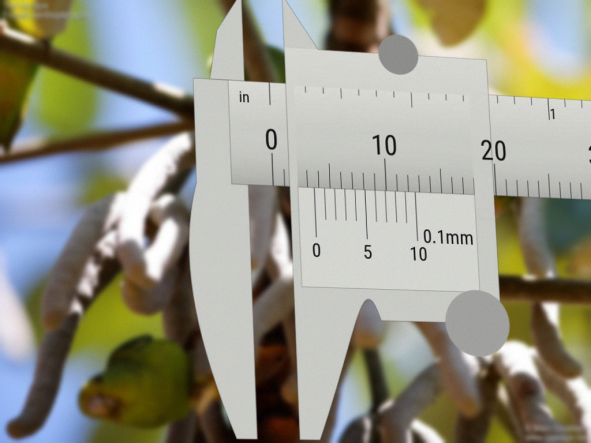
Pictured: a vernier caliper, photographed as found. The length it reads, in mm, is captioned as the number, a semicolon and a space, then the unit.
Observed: 3.6; mm
